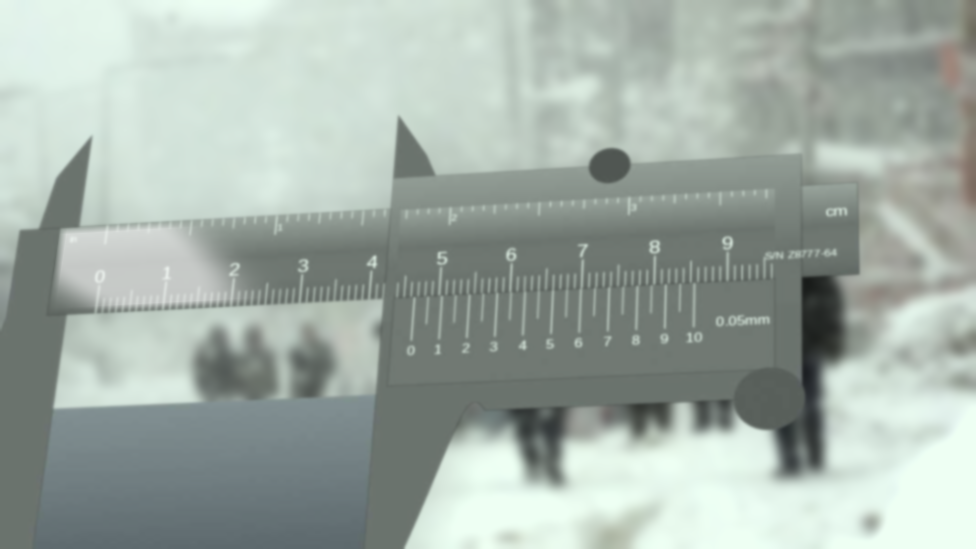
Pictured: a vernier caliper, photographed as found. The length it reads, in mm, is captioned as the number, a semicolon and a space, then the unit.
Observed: 46.5; mm
